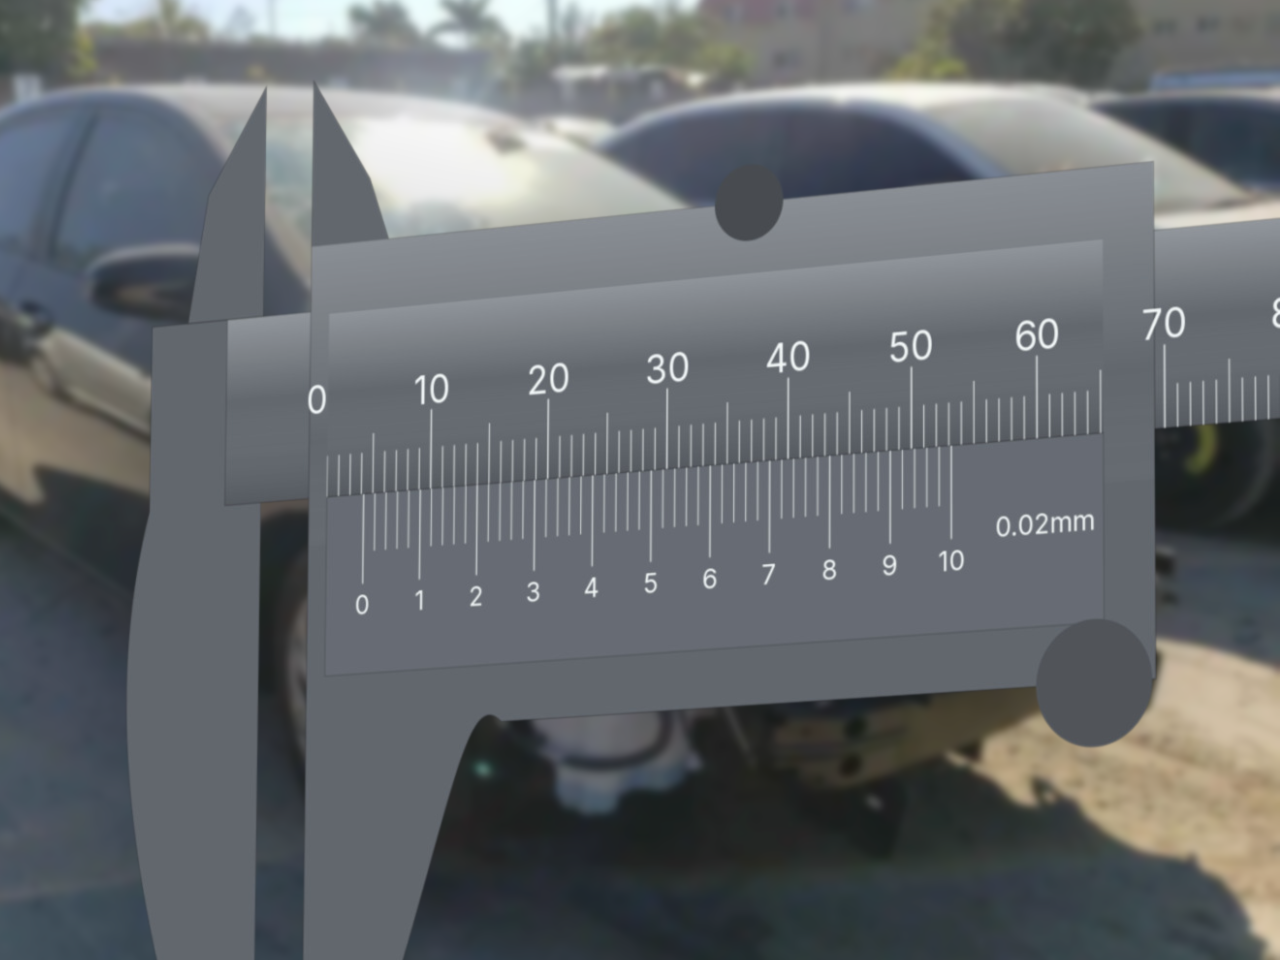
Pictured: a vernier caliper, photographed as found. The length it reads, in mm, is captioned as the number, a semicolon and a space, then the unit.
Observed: 4.2; mm
